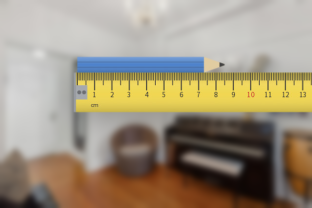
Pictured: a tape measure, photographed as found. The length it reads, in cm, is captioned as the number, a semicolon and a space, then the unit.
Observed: 8.5; cm
